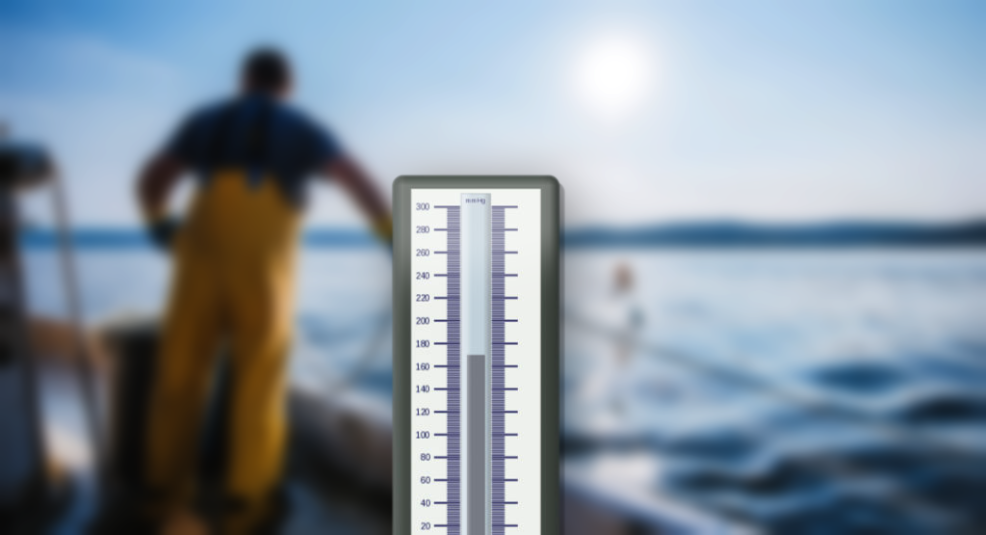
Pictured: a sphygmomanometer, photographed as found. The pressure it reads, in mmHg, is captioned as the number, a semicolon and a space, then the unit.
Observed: 170; mmHg
